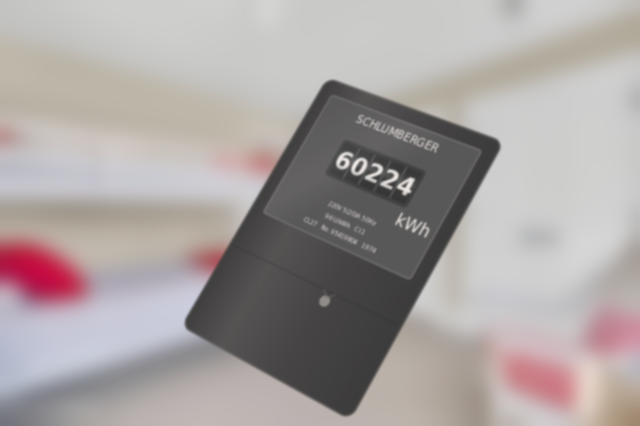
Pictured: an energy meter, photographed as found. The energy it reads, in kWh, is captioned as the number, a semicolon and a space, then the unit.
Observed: 60224; kWh
